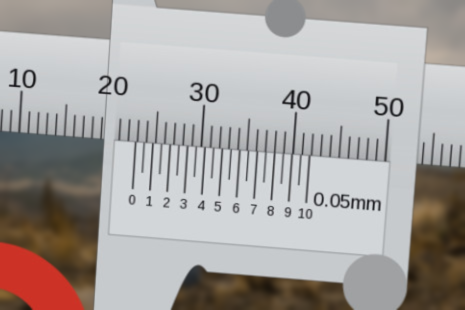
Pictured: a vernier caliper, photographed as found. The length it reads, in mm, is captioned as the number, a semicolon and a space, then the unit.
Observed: 22.8; mm
